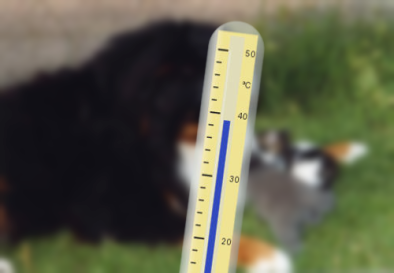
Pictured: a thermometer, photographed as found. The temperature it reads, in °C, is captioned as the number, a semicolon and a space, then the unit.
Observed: 39; °C
